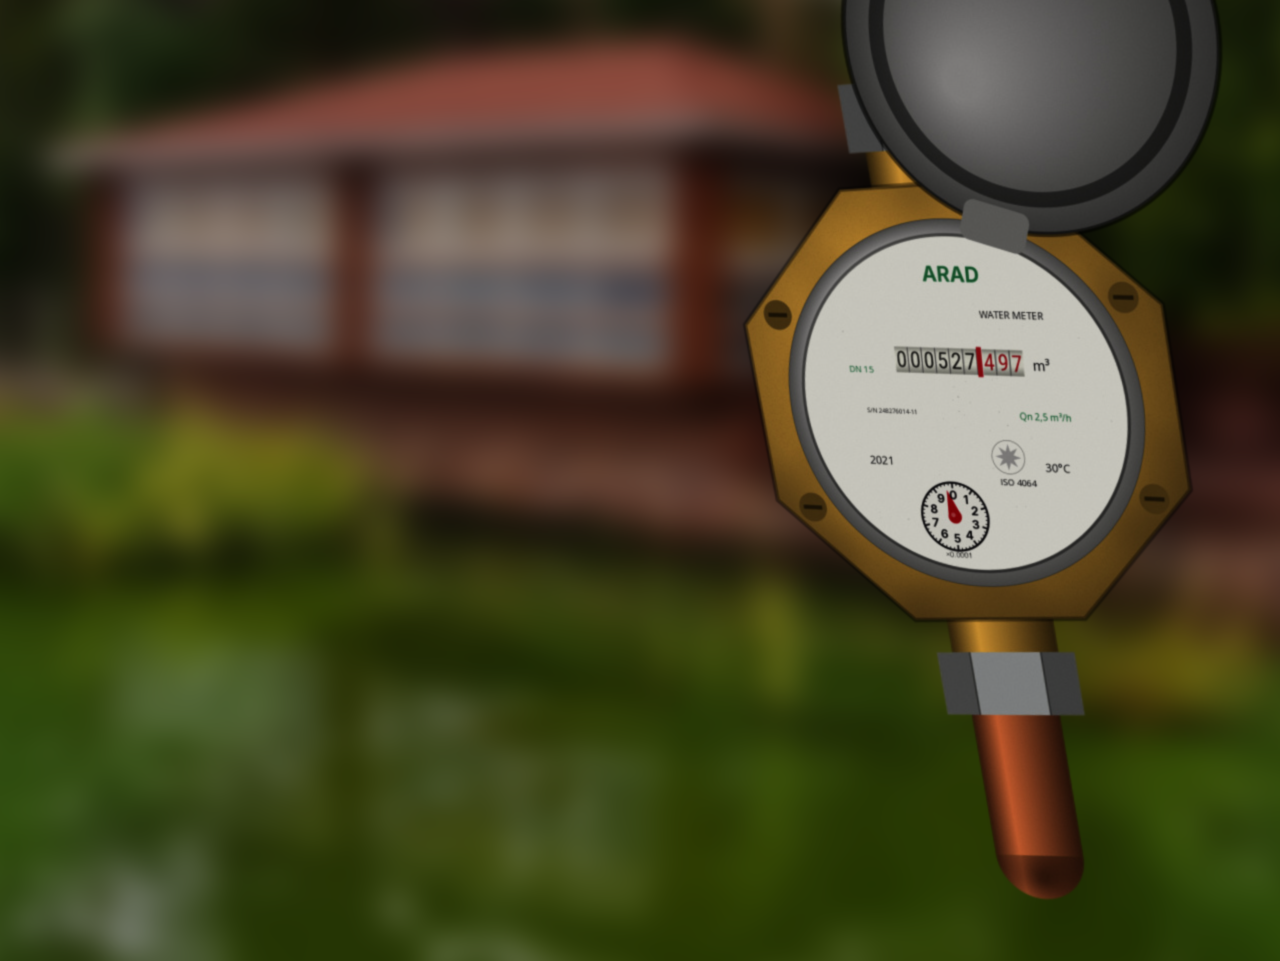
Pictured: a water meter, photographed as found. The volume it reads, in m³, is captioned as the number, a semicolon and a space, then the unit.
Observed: 527.4969; m³
